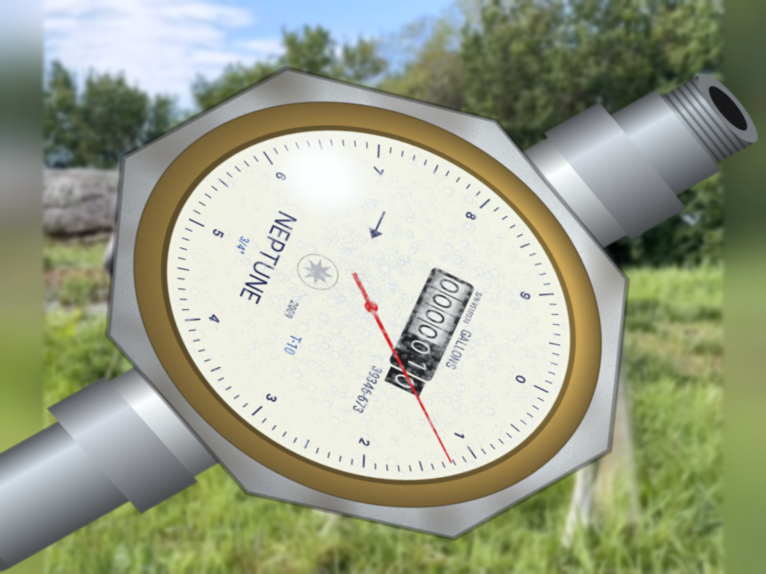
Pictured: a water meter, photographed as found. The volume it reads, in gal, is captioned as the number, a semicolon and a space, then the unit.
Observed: 11.2; gal
